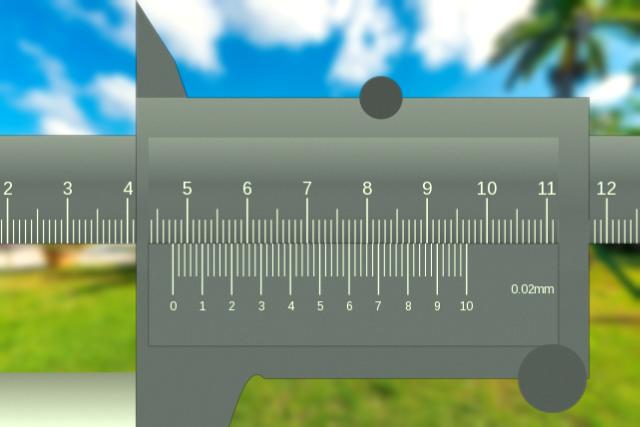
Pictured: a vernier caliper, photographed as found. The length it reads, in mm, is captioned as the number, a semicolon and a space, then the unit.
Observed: 47.6; mm
